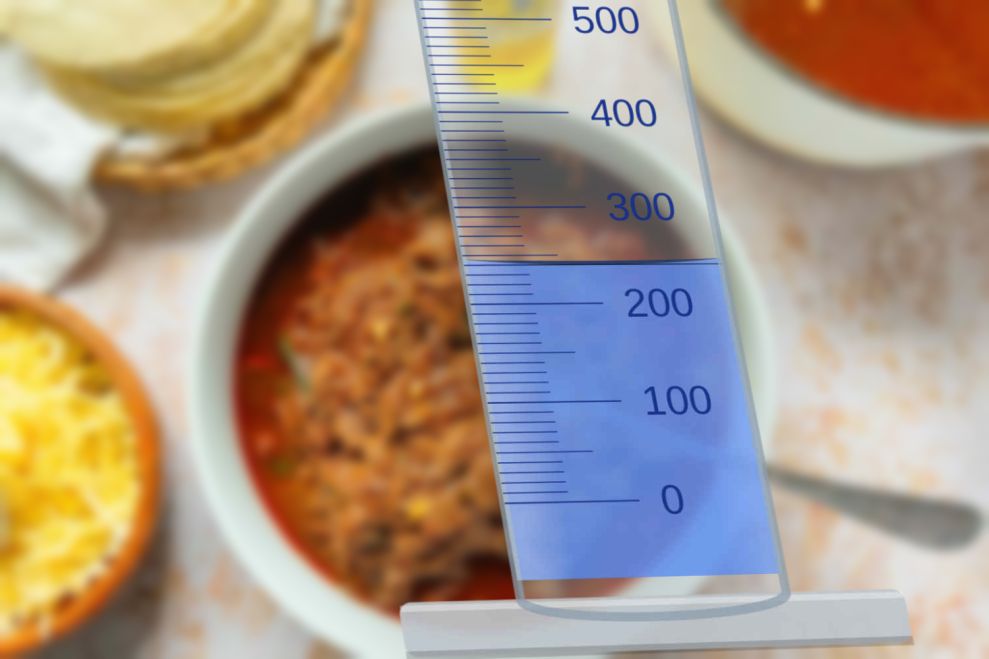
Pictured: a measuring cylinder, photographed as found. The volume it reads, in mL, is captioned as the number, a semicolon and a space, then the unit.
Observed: 240; mL
